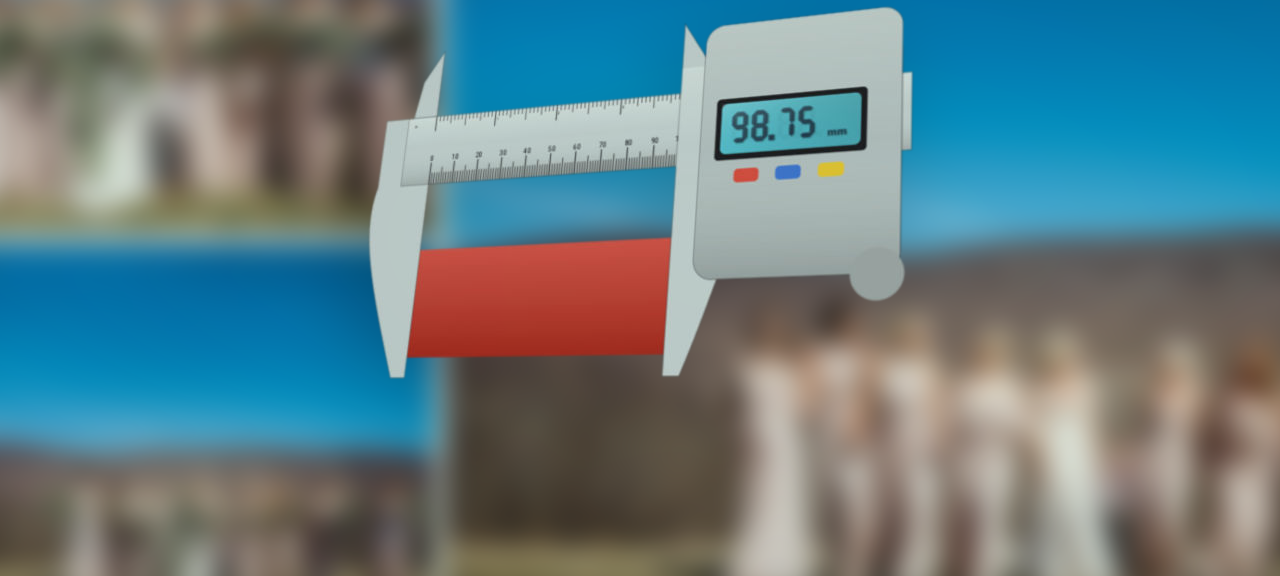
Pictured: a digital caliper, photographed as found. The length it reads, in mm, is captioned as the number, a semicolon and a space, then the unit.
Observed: 98.75; mm
